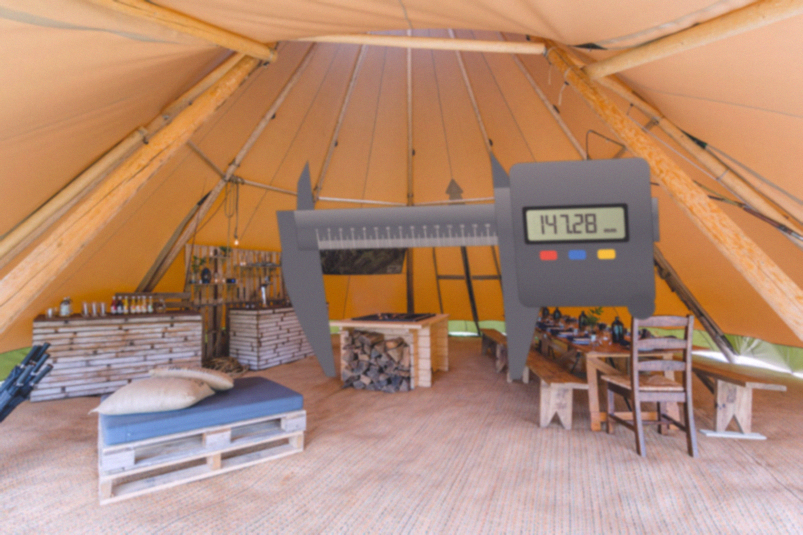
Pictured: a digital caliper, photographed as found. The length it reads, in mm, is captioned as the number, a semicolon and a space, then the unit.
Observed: 147.28; mm
